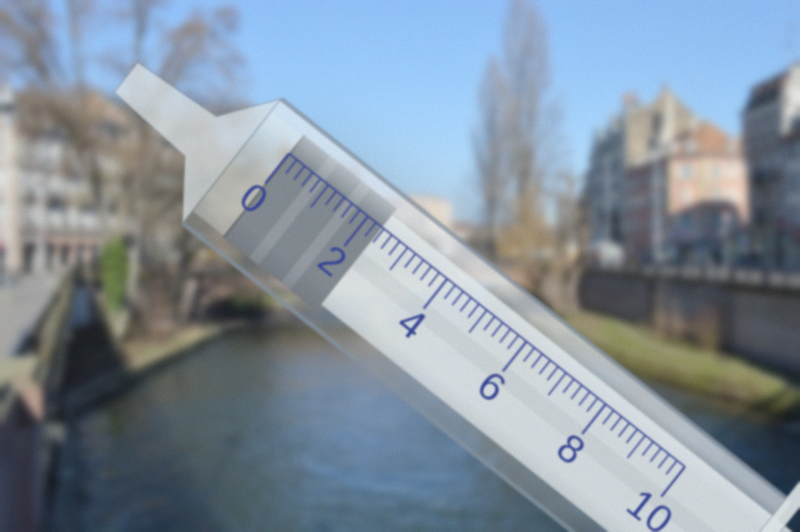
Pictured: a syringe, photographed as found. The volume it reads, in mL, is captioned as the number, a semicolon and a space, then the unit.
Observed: 0; mL
